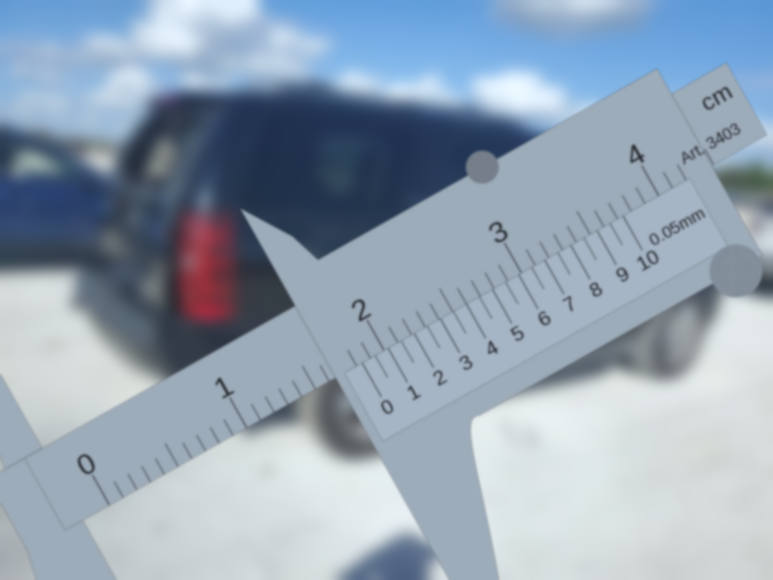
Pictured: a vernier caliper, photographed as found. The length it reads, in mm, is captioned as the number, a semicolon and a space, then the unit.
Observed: 18.4; mm
